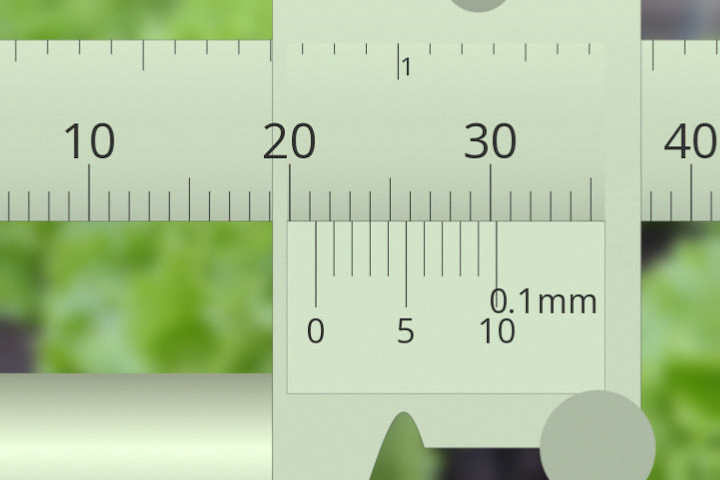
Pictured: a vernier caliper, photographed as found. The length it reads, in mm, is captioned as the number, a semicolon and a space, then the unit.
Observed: 21.3; mm
